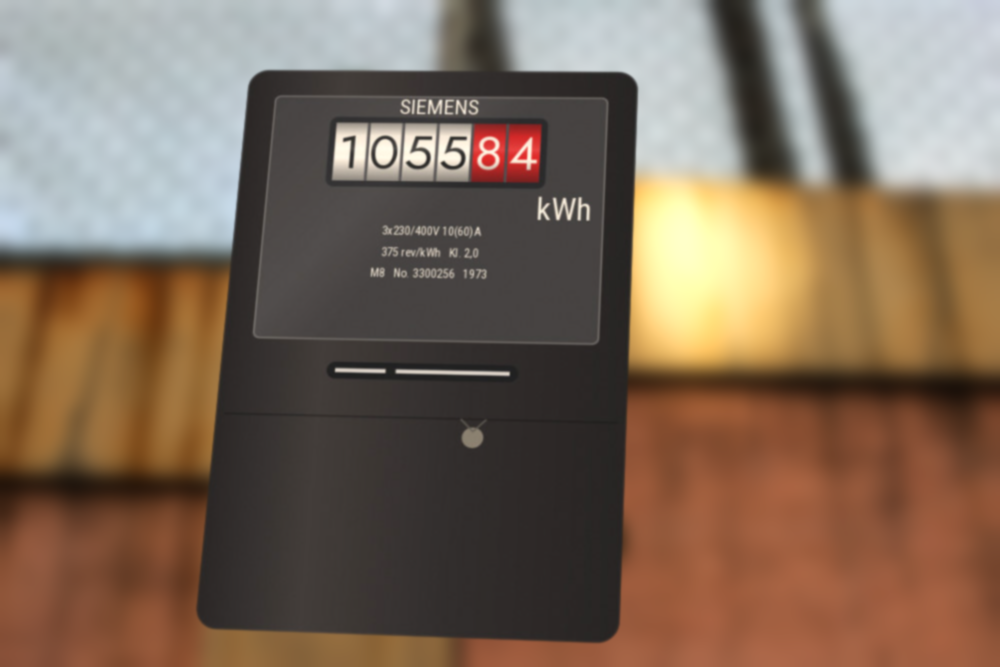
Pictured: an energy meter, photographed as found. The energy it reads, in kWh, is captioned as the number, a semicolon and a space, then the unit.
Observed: 1055.84; kWh
